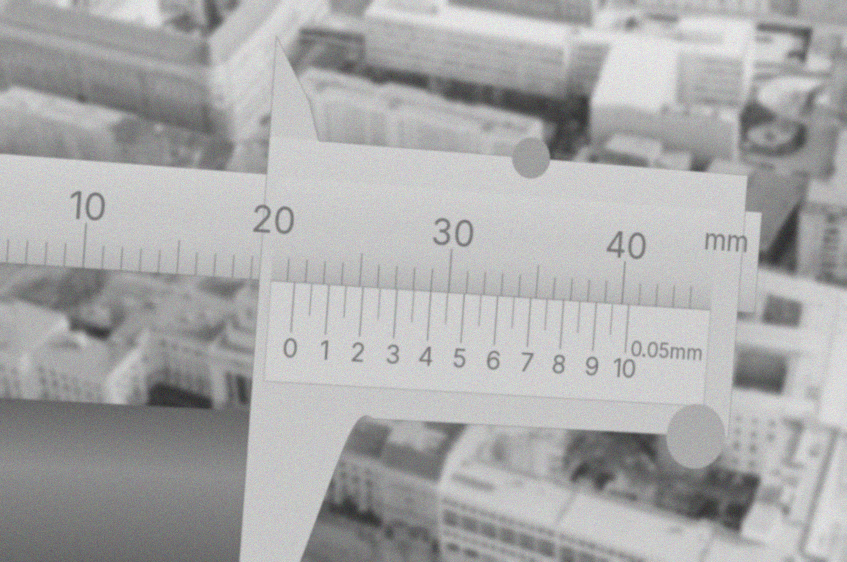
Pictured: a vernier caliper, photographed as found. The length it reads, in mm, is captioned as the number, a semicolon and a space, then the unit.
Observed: 21.4; mm
